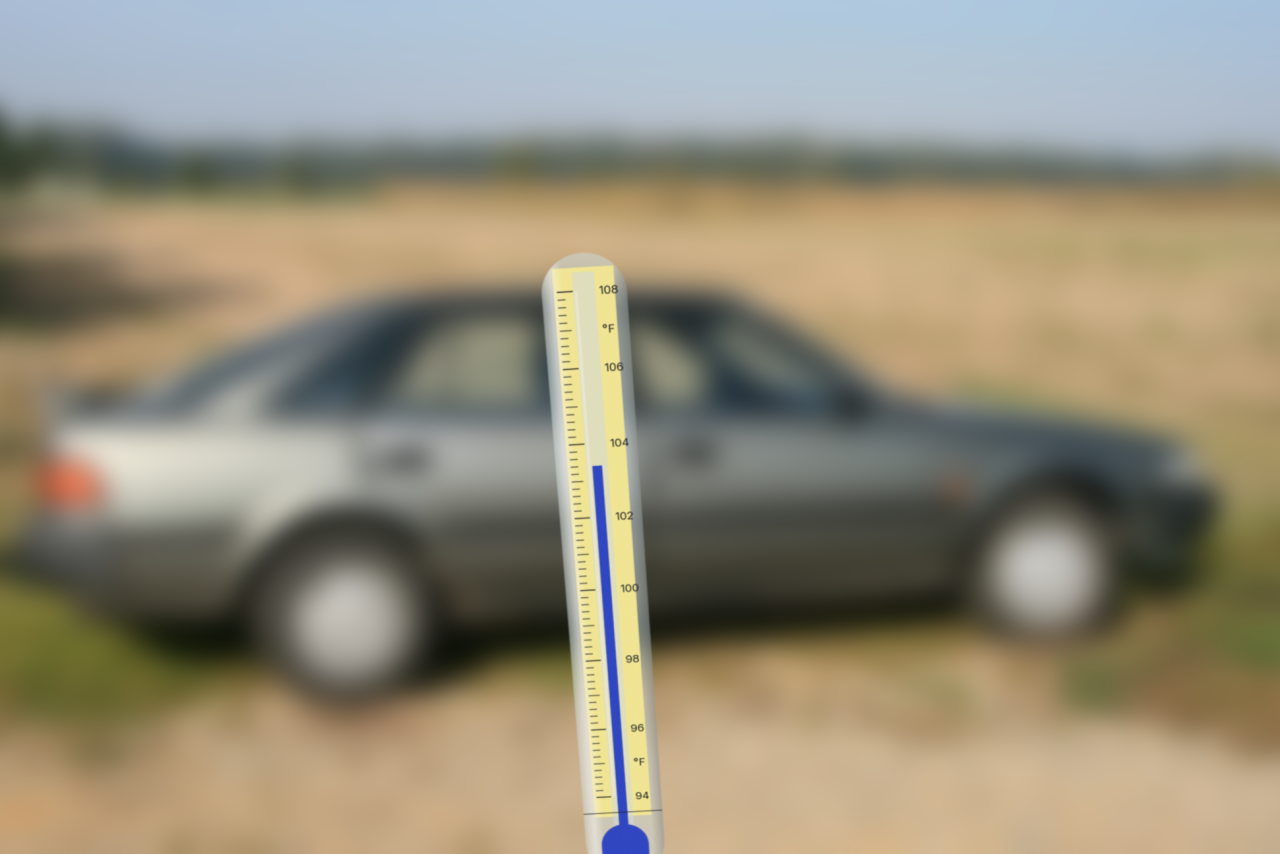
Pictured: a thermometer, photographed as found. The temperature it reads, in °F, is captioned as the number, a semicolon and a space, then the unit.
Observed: 103.4; °F
